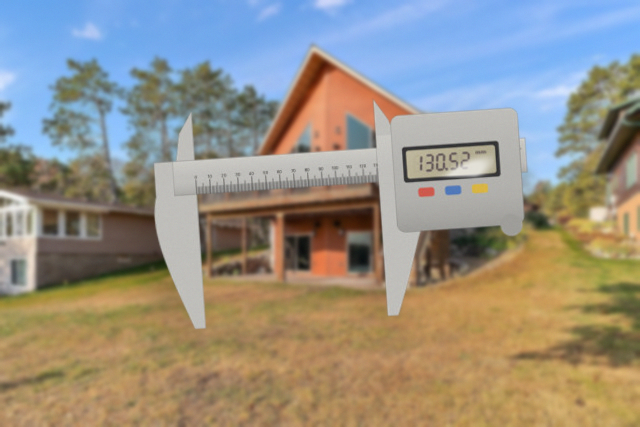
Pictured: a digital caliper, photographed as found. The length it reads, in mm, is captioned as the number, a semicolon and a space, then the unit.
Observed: 130.52; mm
